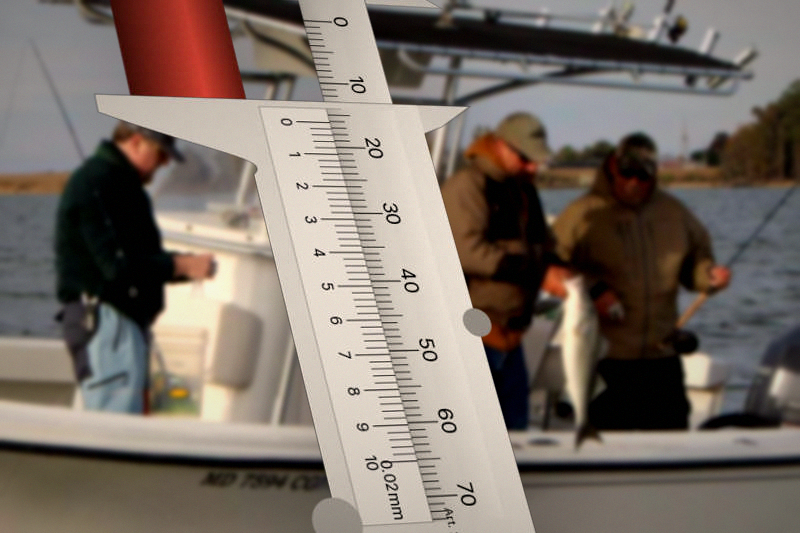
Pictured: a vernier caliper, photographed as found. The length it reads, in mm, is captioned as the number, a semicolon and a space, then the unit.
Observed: 16.2; mm
